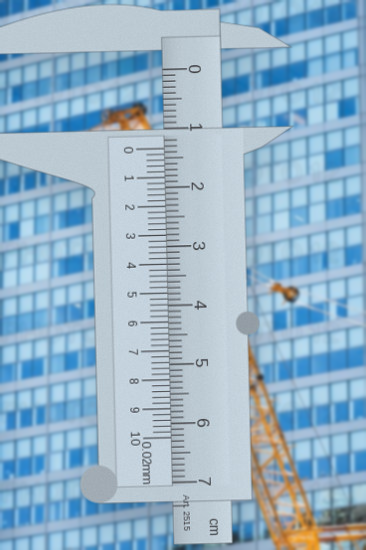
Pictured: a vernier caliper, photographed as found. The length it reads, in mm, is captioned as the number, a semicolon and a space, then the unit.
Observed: 13.4; mm
